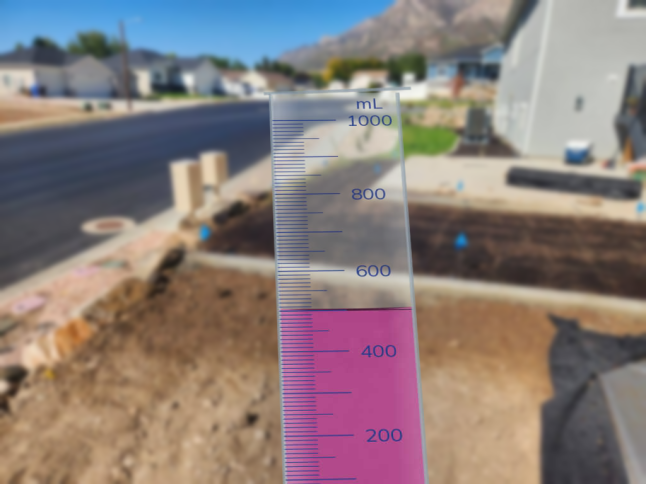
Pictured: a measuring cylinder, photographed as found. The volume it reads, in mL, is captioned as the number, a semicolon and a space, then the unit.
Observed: 500; mL
